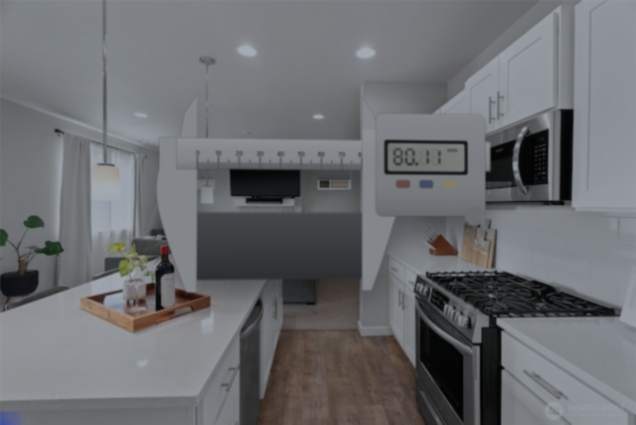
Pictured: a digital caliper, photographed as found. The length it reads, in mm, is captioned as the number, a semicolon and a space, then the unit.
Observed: 80.11; mm
